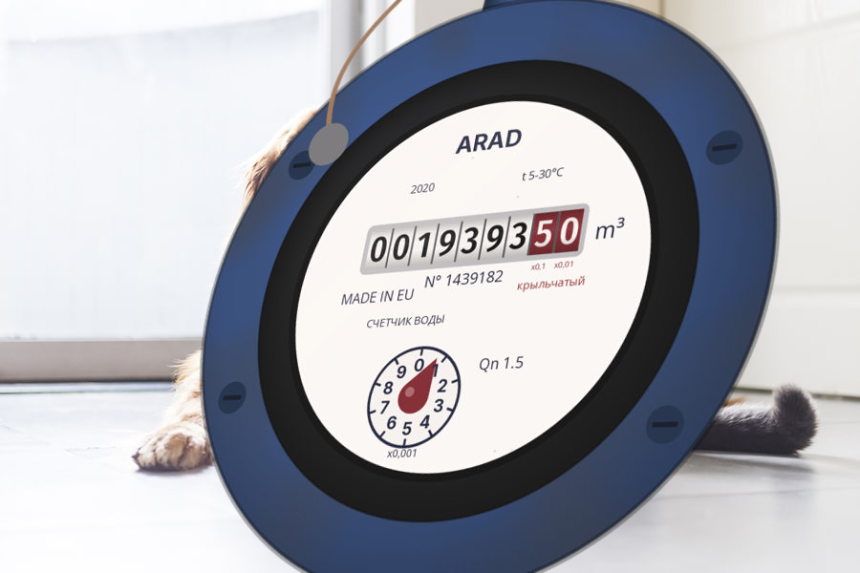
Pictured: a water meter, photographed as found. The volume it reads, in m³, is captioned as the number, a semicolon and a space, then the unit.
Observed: 19393.500; m³
